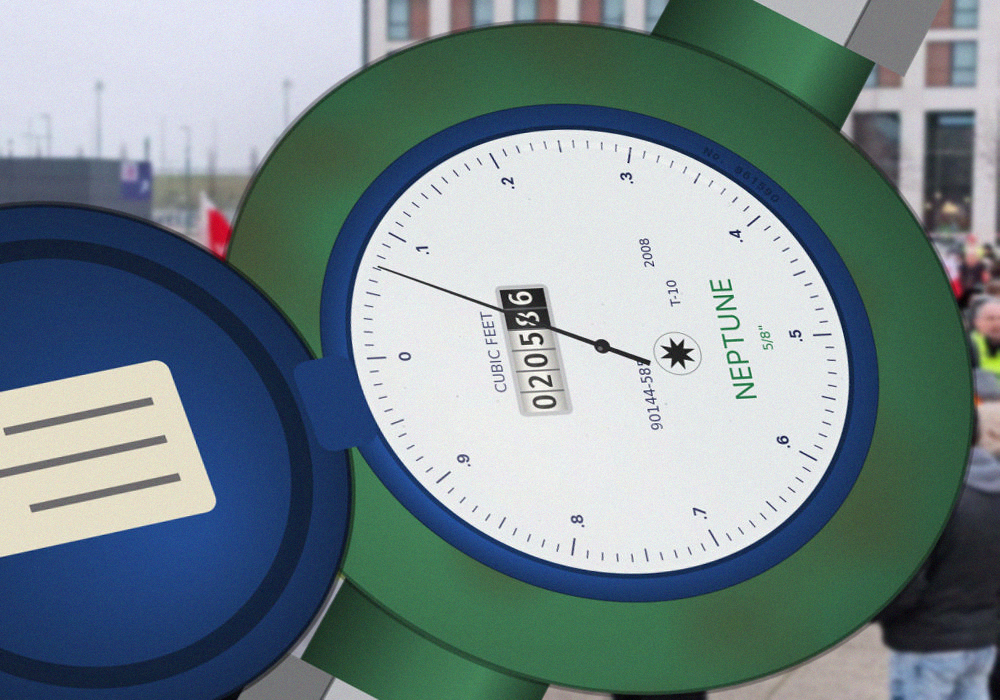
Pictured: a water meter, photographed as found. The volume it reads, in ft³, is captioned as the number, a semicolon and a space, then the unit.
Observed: 20586.07; ft³
